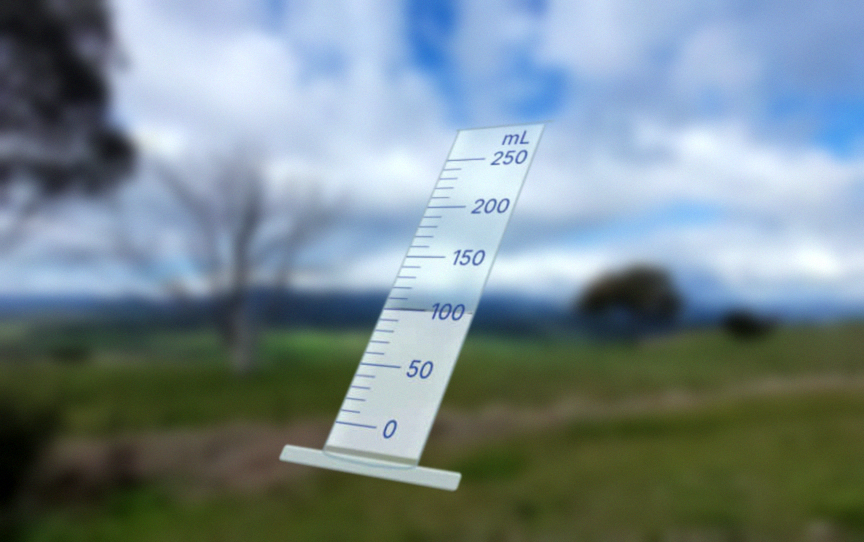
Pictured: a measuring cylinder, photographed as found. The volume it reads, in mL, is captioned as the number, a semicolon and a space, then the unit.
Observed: 100; mL
